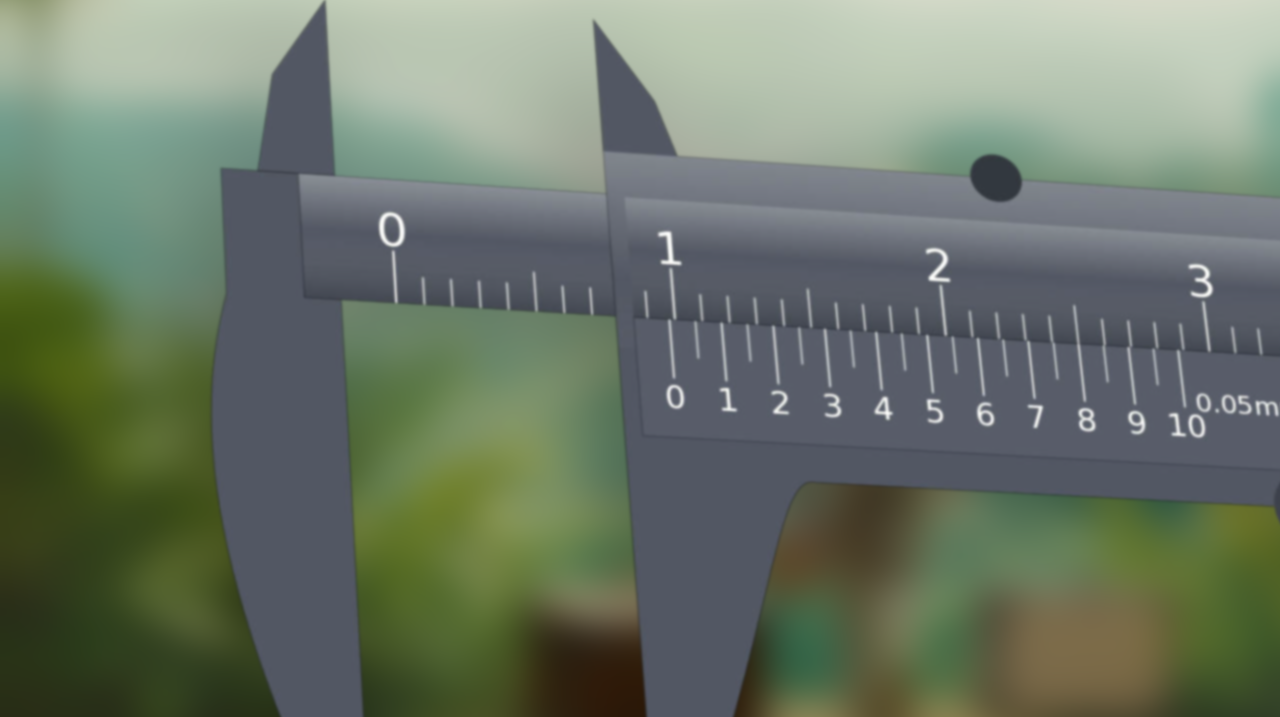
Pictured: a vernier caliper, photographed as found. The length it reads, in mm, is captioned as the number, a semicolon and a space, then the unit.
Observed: 9.8; mm
